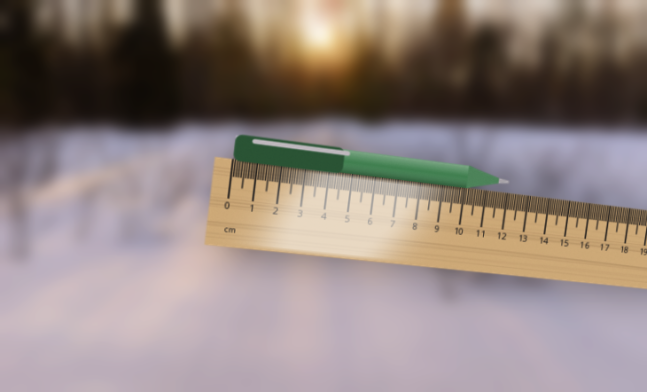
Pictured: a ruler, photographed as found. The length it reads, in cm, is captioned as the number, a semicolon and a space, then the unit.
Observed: 12; cm
